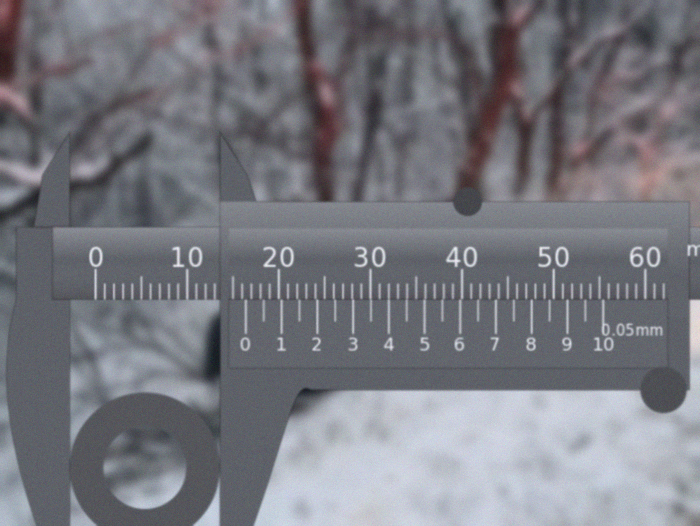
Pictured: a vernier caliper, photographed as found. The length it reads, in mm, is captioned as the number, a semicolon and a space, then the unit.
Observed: 16.4; mm
